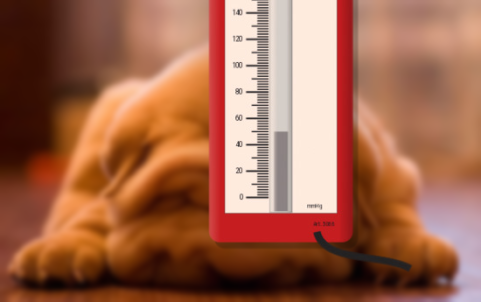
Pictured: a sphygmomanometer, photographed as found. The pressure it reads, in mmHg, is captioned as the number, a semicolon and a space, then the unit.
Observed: 50; mmHg
